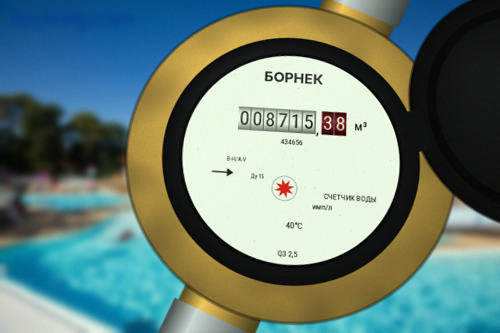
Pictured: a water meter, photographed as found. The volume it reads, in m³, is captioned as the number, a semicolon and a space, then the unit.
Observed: 8715.38; m³
